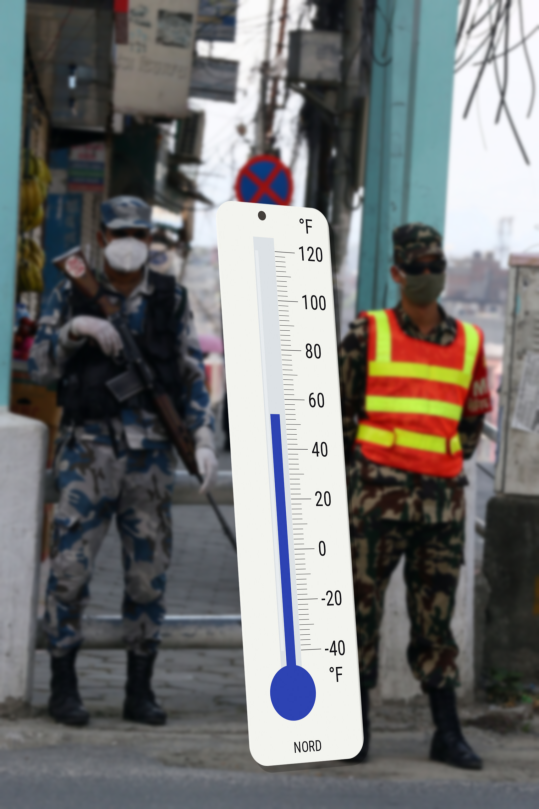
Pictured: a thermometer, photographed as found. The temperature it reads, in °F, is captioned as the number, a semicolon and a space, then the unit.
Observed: 54; °F
